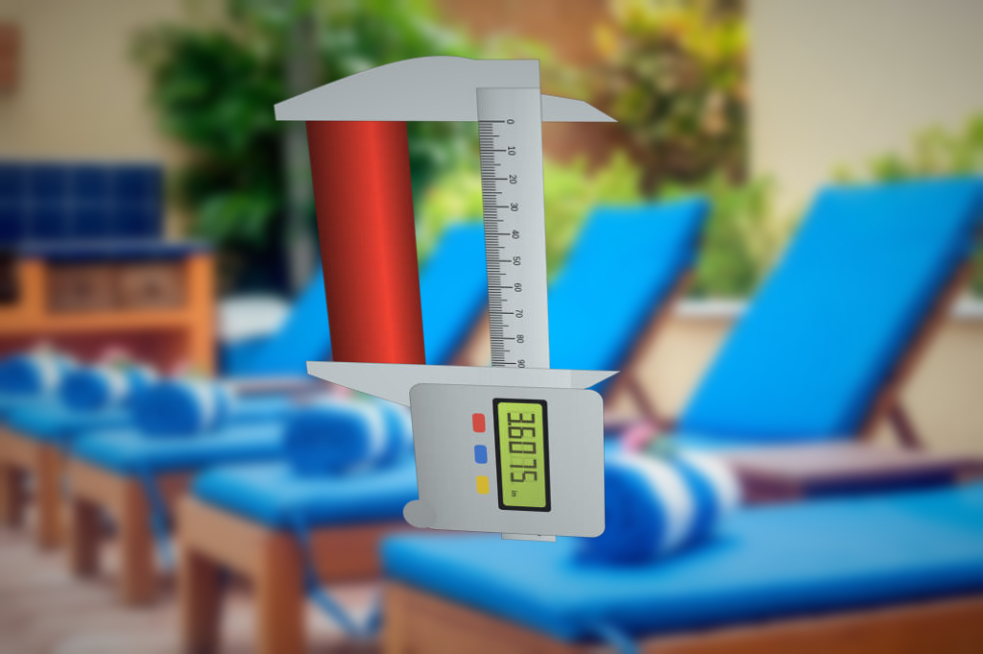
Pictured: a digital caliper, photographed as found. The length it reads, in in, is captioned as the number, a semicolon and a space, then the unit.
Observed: 3.6075; in
